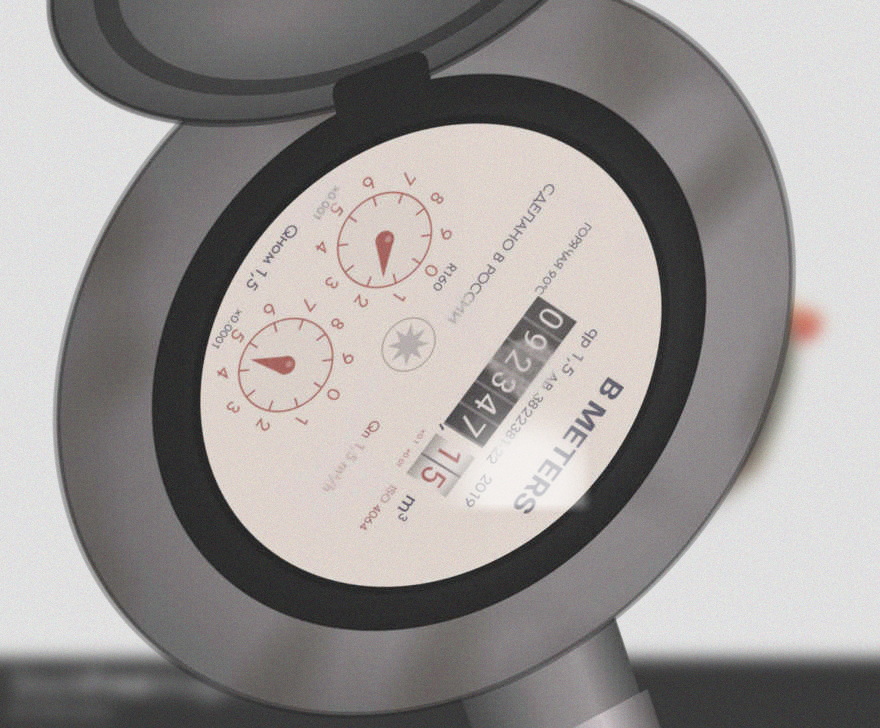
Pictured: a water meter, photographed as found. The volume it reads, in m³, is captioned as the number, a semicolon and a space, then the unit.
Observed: 92347.1514; m³
